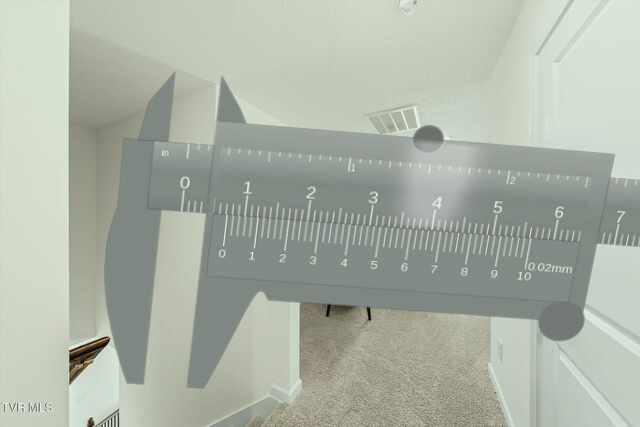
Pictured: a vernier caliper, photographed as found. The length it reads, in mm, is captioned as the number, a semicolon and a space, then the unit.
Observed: 7.2; mm
